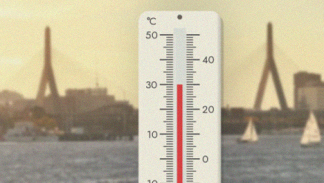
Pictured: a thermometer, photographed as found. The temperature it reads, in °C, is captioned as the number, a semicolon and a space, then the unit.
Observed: 30; °C
